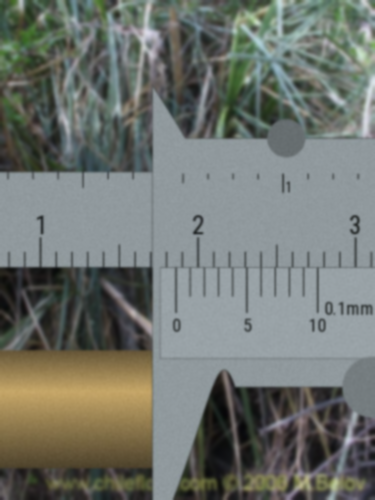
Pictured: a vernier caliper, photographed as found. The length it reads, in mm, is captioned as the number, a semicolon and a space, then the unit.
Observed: 18.6; mm
